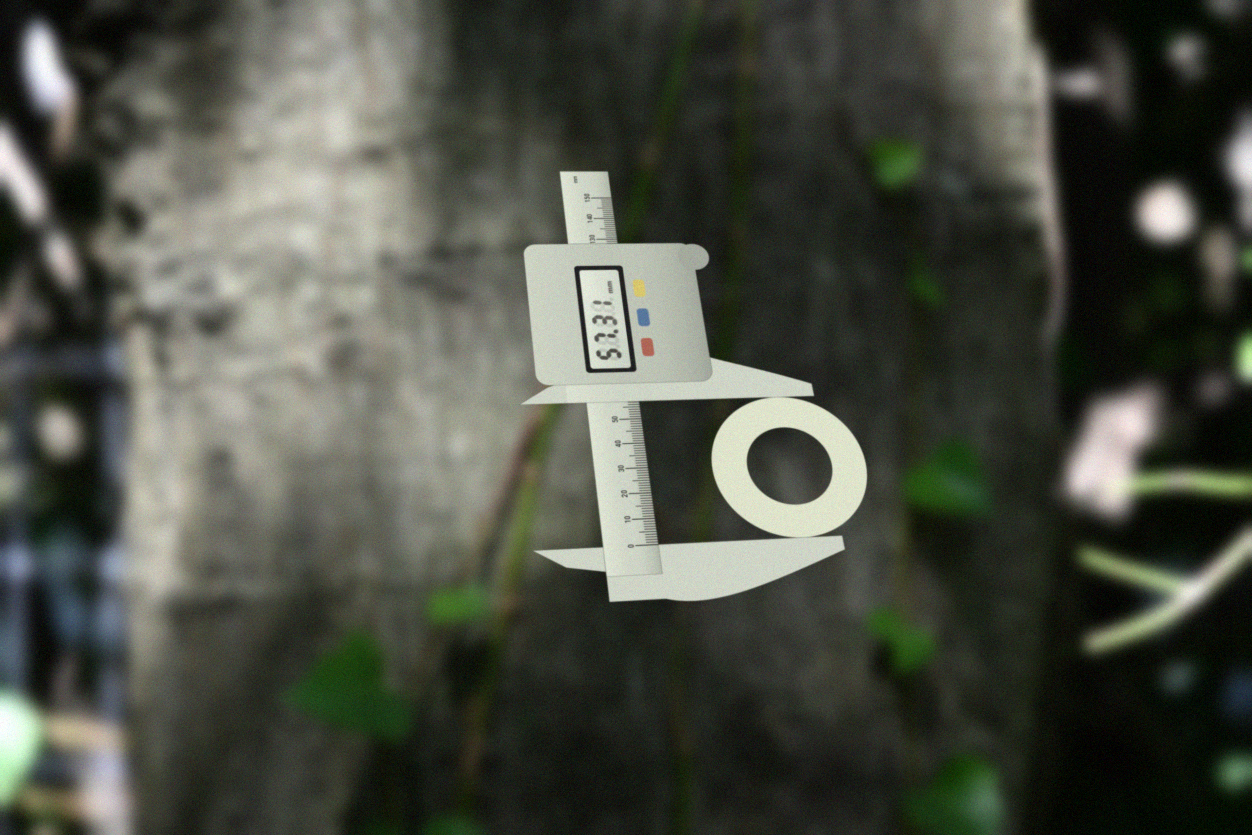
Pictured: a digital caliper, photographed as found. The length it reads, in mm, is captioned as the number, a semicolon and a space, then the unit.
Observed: 57.31; mm
